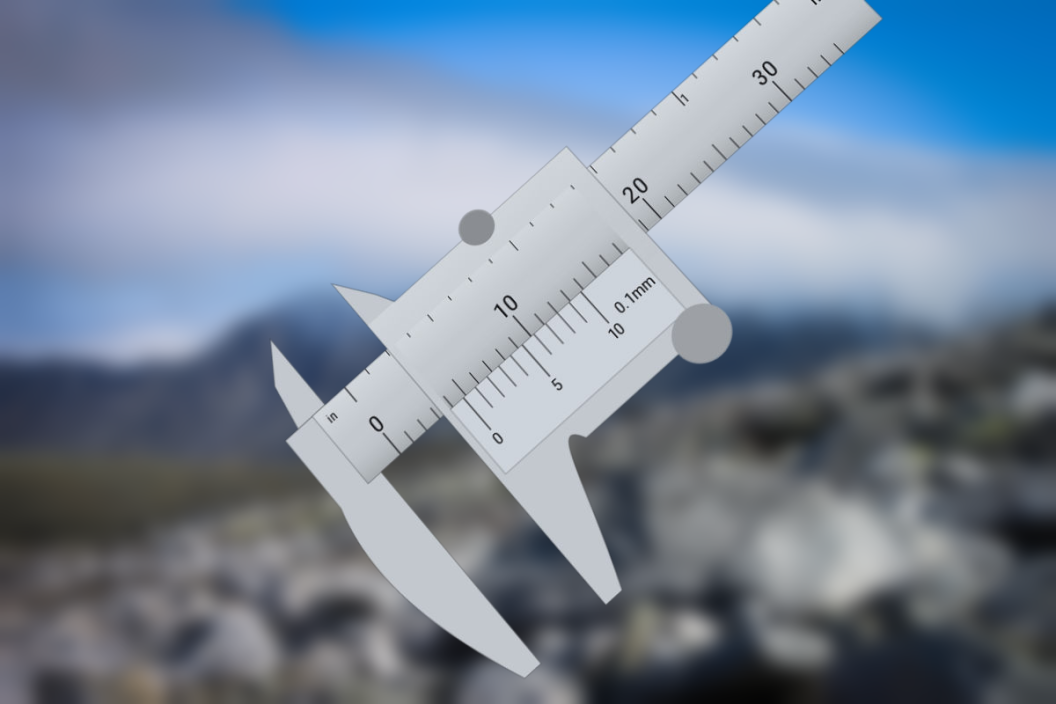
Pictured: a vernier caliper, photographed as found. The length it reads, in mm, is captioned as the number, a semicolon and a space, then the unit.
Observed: 4.8; mm
